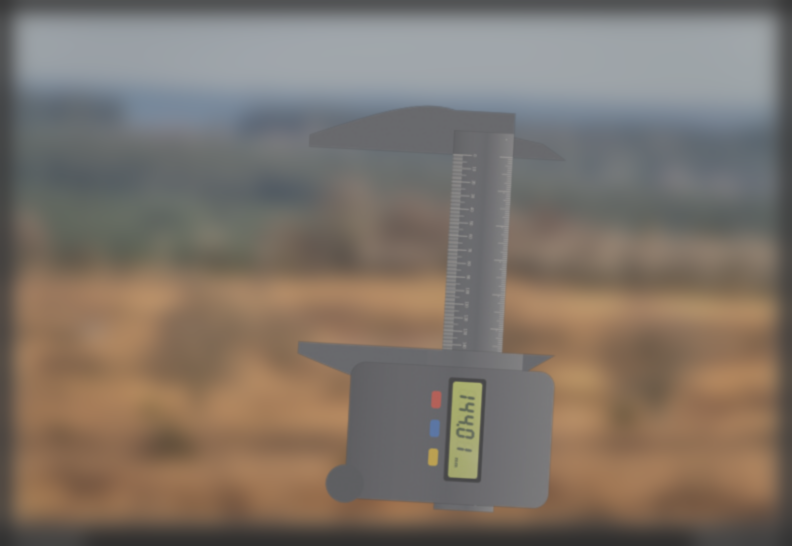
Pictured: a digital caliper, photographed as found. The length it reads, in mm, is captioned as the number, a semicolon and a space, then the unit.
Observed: 144.01; mm
